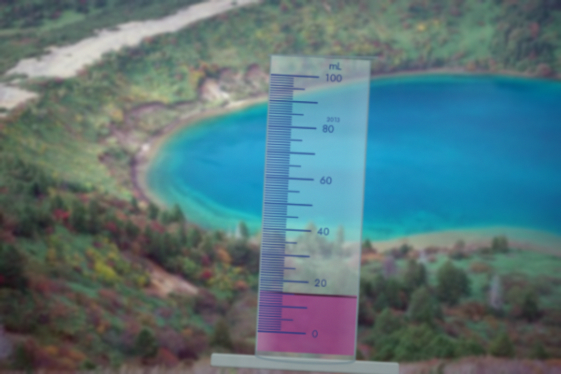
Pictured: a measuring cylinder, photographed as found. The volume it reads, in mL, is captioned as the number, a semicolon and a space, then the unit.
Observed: 15; mL
